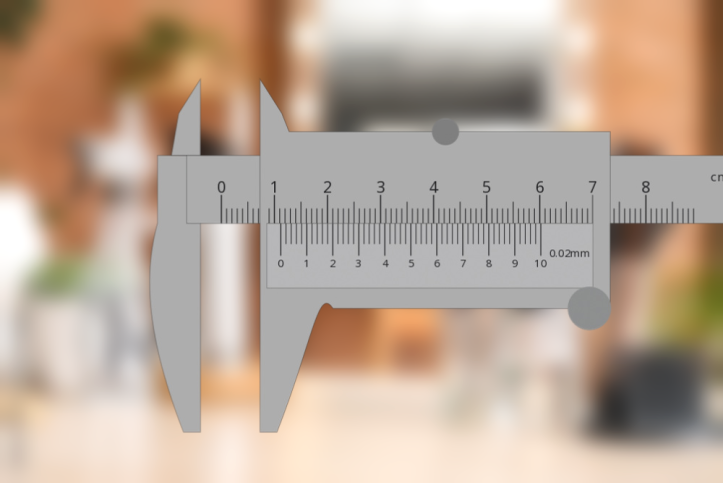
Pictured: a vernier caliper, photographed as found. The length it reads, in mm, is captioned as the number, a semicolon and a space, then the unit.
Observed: 11.2; mm
